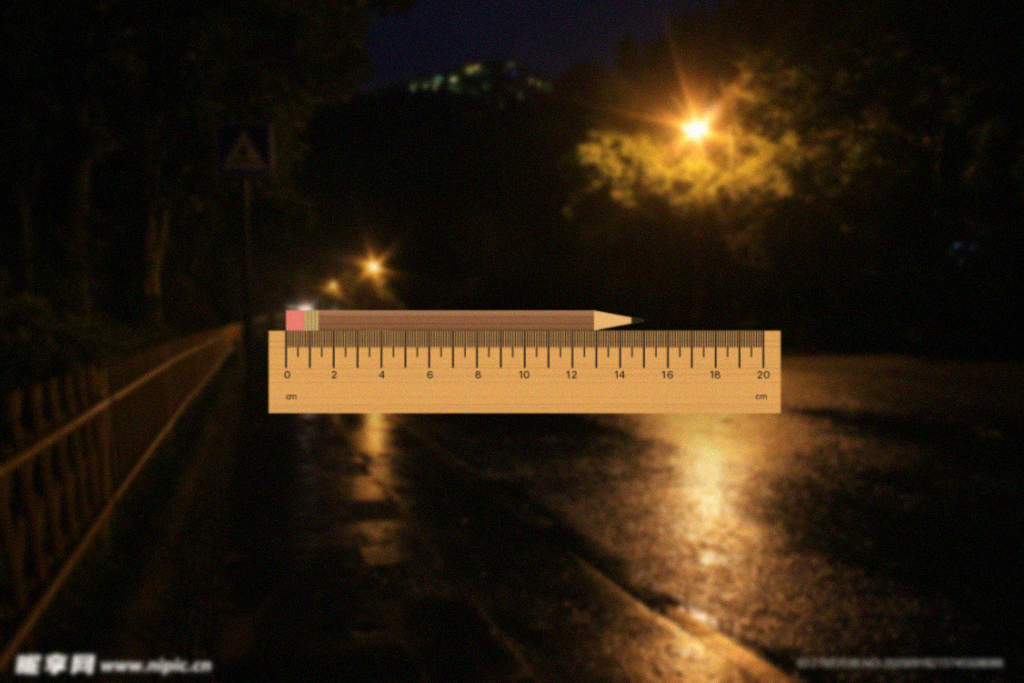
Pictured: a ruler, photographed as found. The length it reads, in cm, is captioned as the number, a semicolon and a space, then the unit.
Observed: 15; cm
